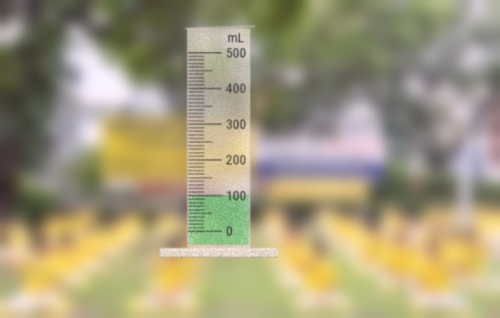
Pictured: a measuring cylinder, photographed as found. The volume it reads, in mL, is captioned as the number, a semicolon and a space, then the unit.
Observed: 100; mL
